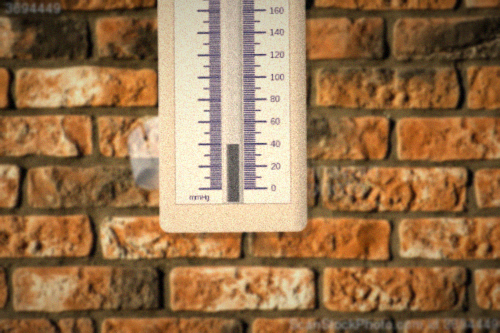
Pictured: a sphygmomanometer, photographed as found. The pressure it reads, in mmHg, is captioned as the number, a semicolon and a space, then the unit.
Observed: 40; mmHg
